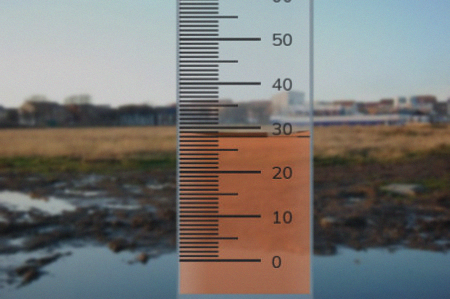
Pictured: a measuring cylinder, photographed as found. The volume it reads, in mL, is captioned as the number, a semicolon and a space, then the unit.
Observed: 28; mL
